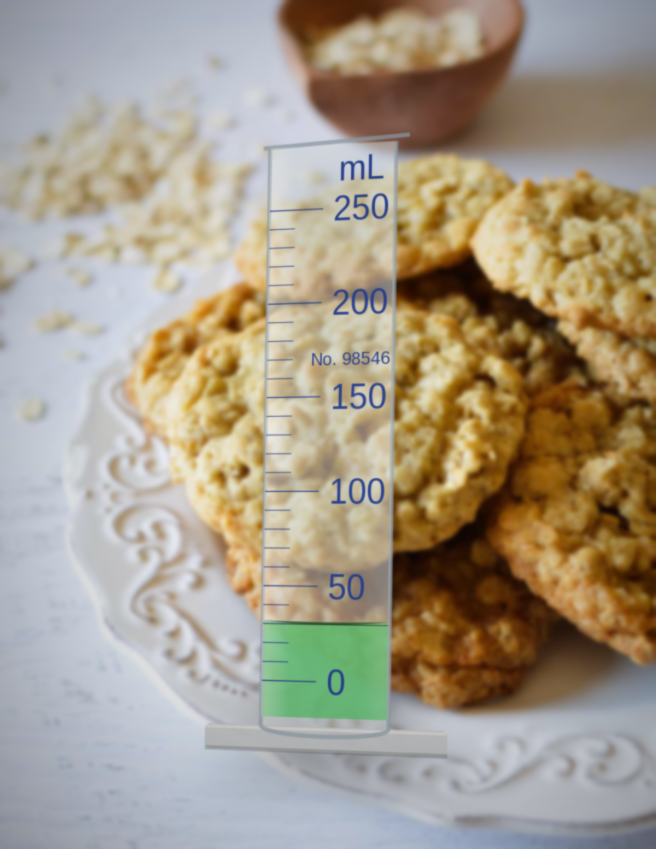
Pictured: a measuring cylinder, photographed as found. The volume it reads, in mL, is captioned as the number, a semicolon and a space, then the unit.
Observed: 30; mL
